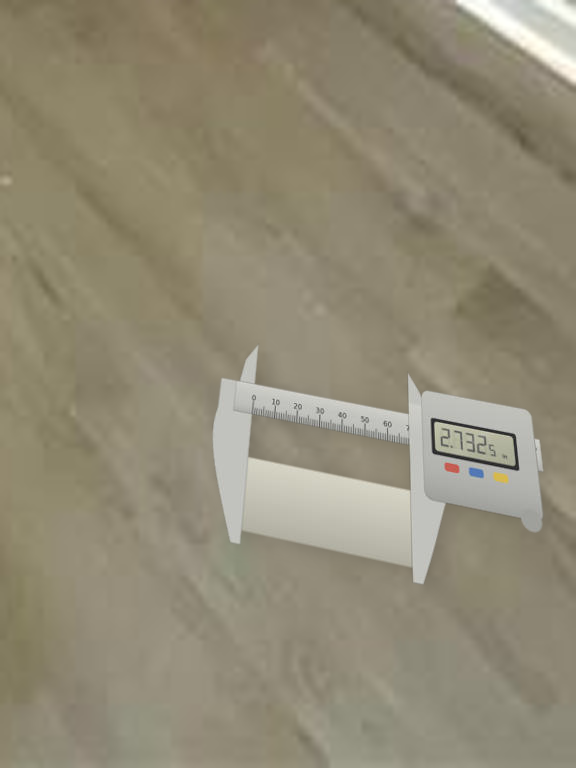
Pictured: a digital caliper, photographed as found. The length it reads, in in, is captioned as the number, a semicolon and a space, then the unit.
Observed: 2.7325; in
